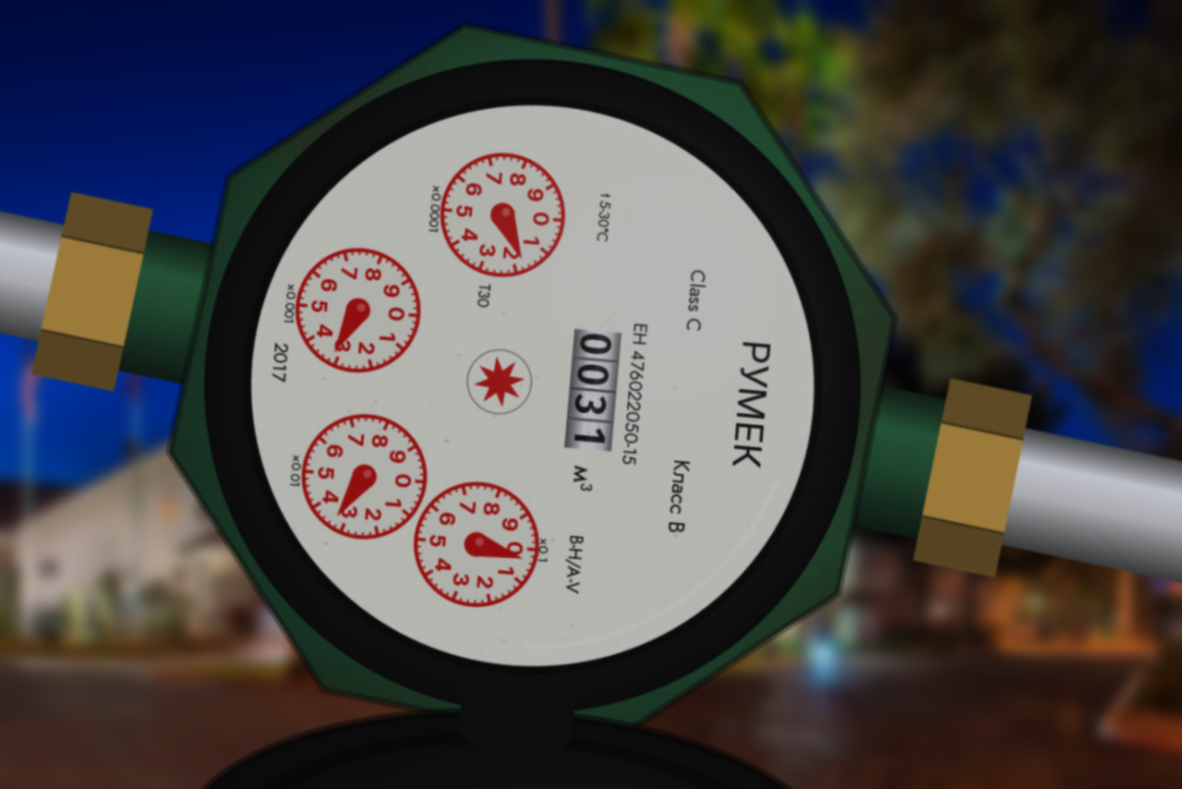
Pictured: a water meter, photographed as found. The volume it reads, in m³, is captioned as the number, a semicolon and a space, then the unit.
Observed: 31.0331; m³
